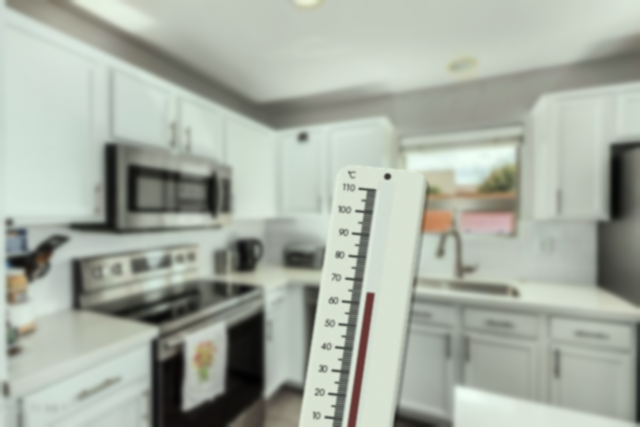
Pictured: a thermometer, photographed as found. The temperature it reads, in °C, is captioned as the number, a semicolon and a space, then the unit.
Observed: 65; °C
